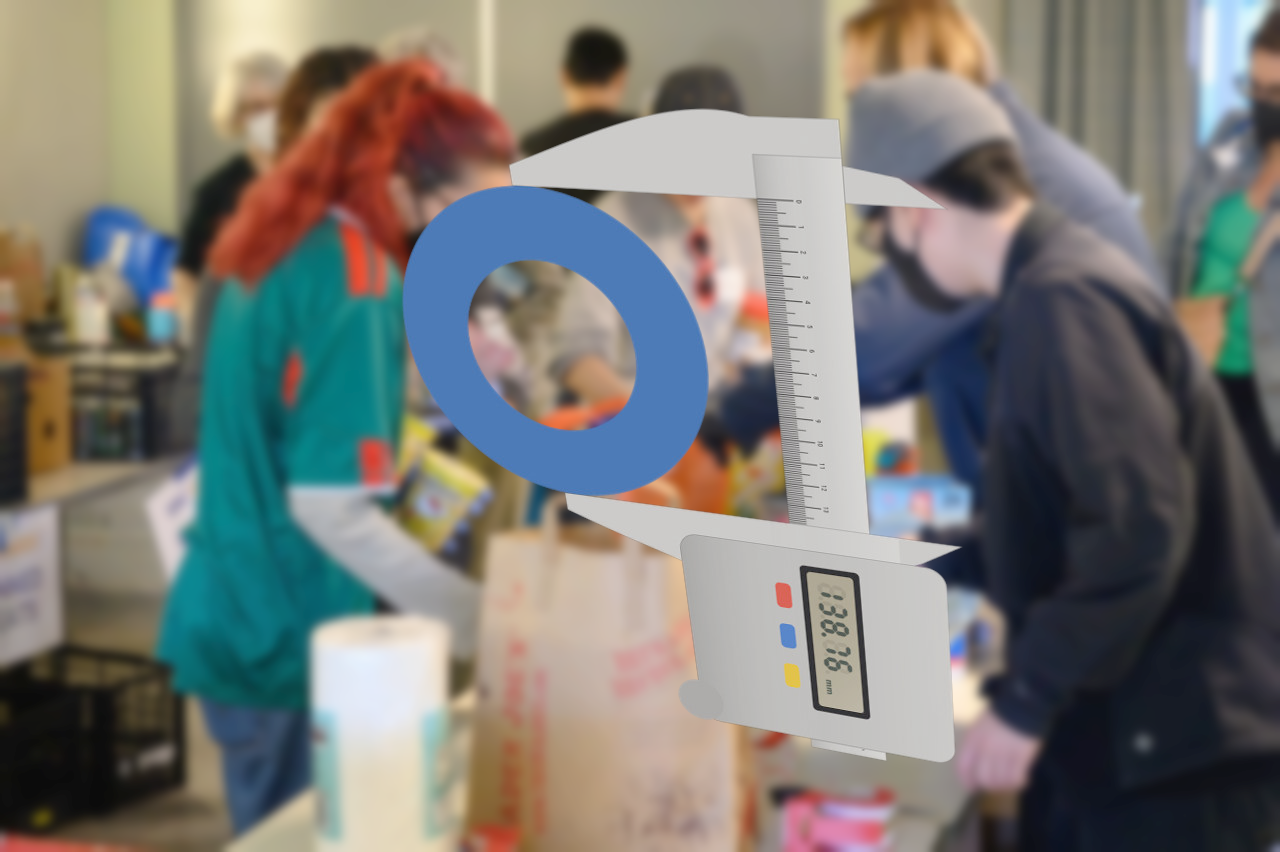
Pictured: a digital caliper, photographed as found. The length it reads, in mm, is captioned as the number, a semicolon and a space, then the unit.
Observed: 138.76; mm
